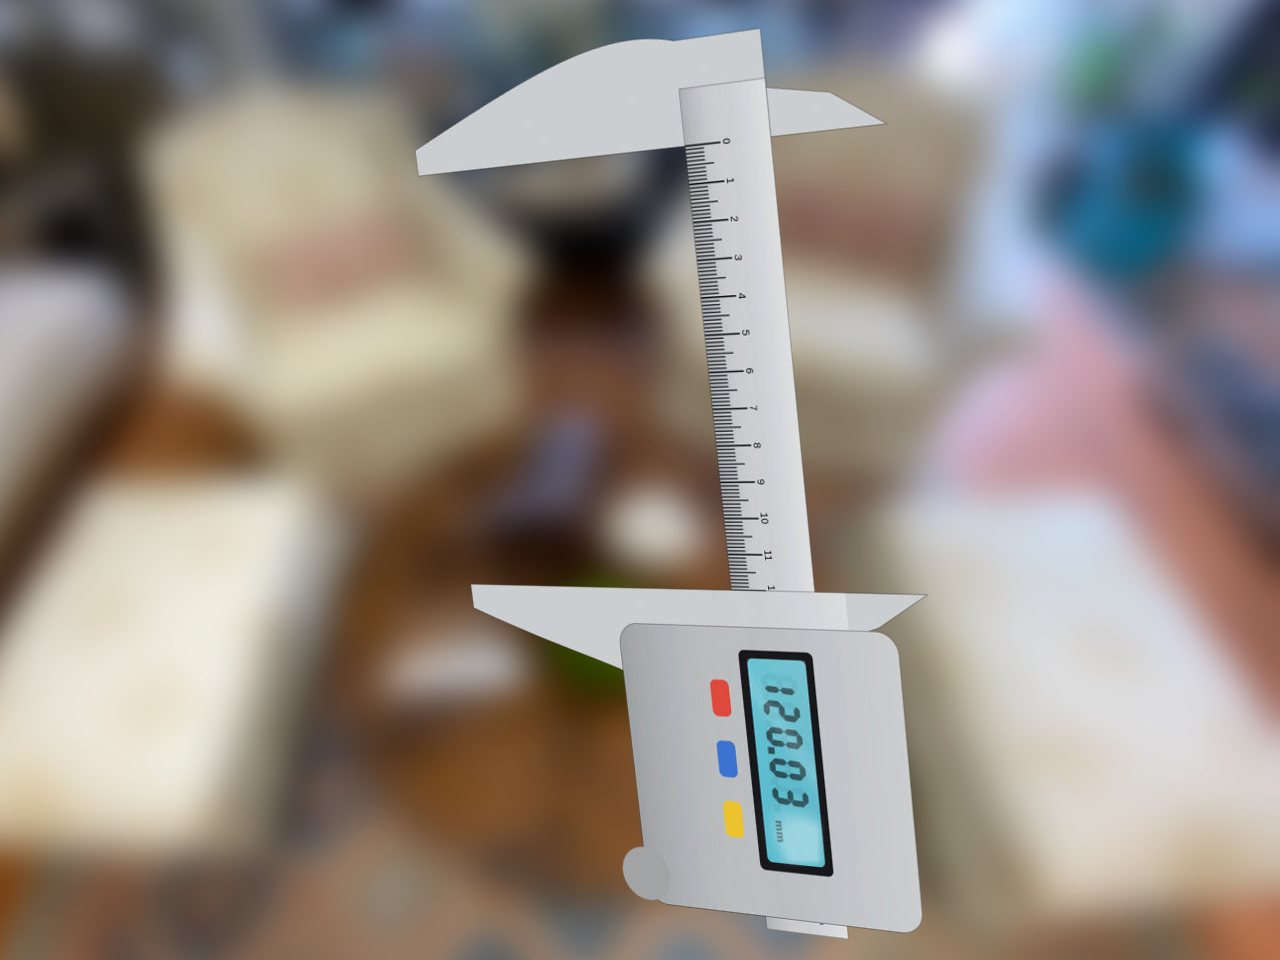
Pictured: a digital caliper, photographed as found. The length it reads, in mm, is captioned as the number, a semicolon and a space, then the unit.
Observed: 120.03; mm
